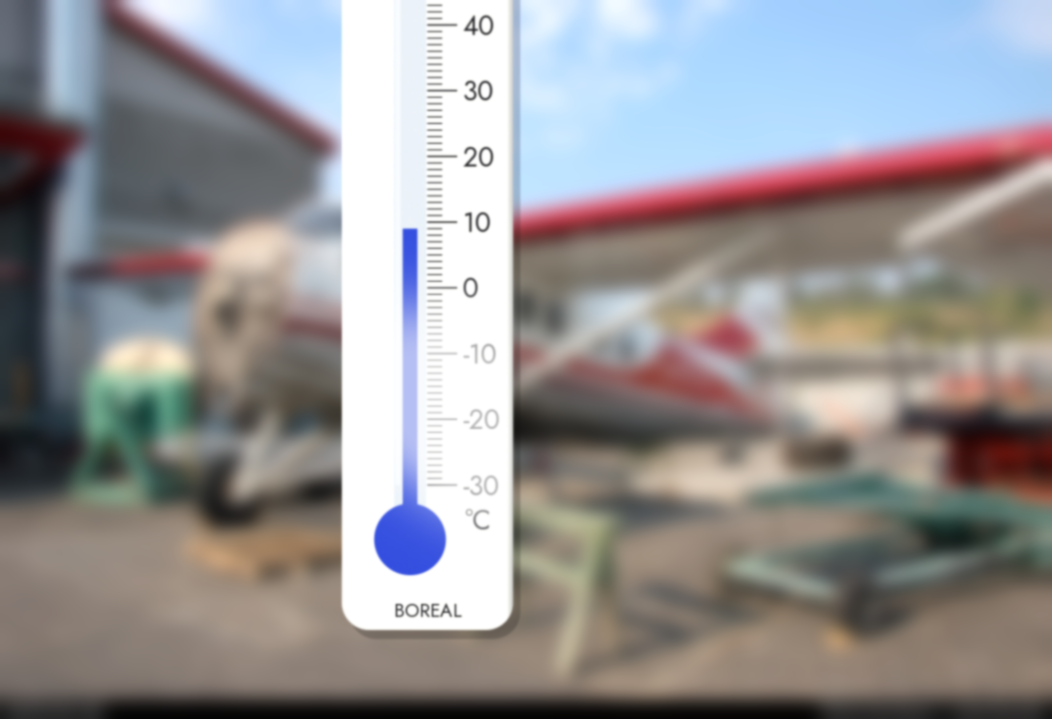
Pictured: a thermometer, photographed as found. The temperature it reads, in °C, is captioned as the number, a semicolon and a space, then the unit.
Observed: 9; °C
